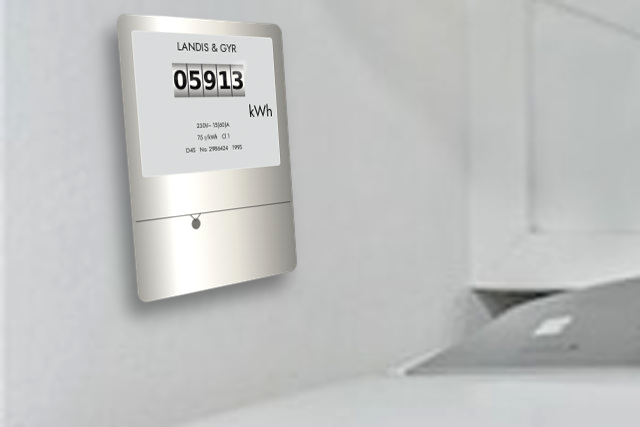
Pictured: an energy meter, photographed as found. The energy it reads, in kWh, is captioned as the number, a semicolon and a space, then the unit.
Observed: 5913; kWh
